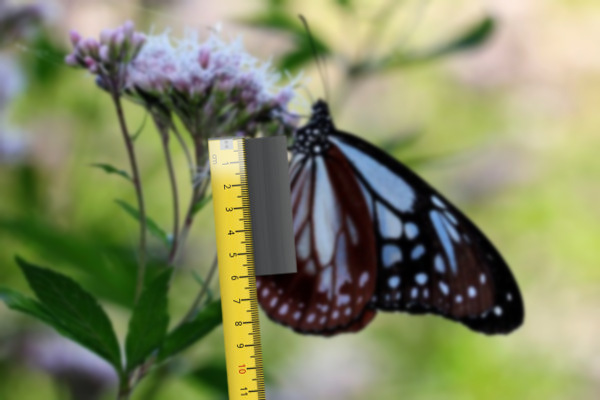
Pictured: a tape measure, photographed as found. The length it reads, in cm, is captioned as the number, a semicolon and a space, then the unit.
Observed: 6; cm
